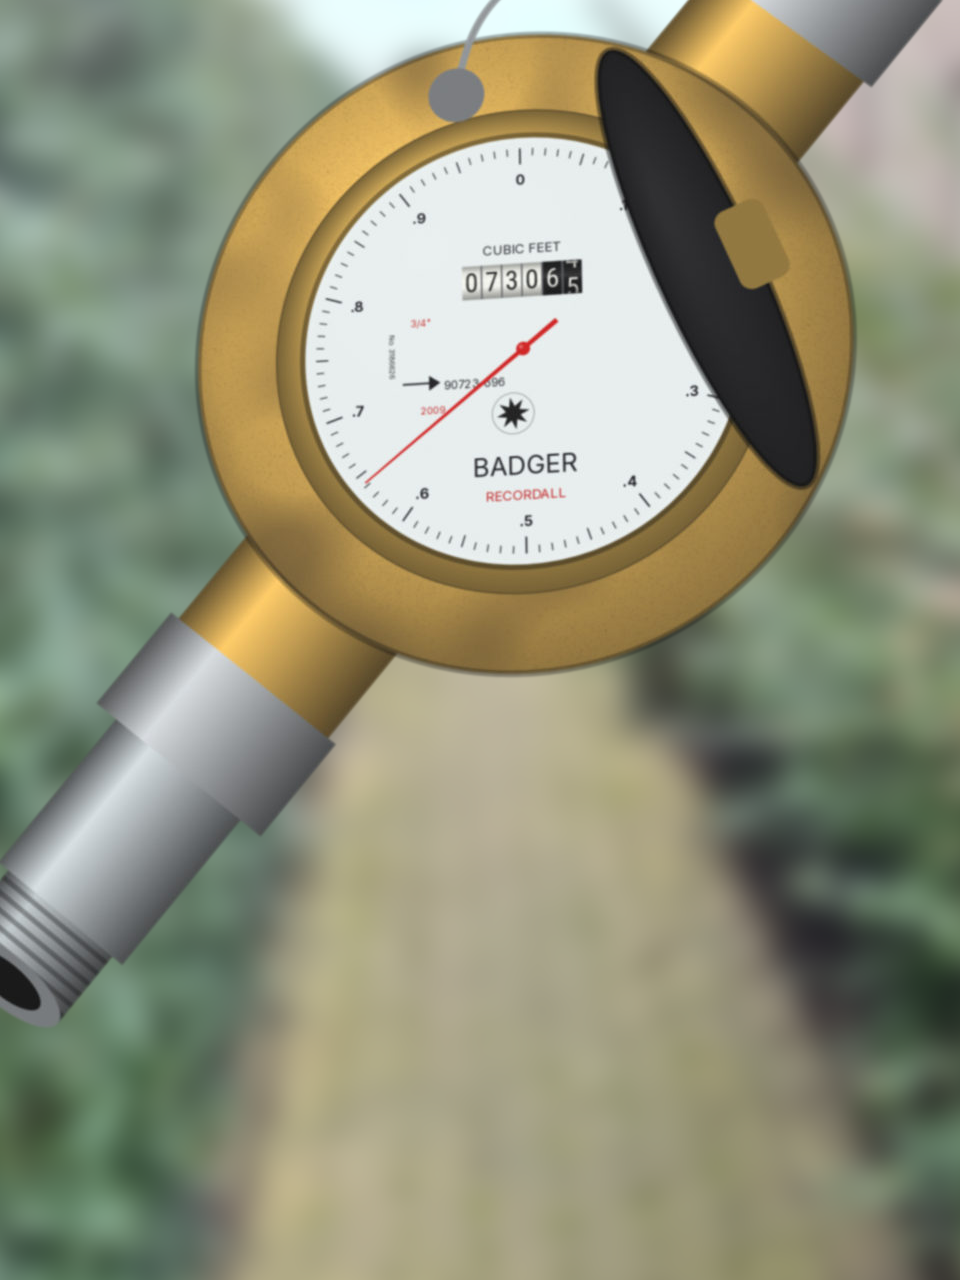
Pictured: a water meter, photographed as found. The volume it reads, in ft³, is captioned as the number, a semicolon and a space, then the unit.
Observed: 73064.64; ft³
